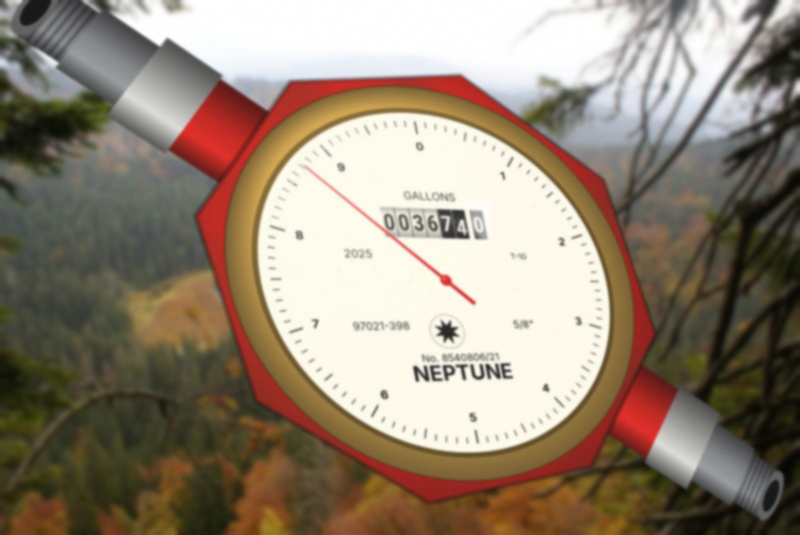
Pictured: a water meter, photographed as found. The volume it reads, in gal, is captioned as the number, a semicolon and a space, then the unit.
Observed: 36738.7; gal
